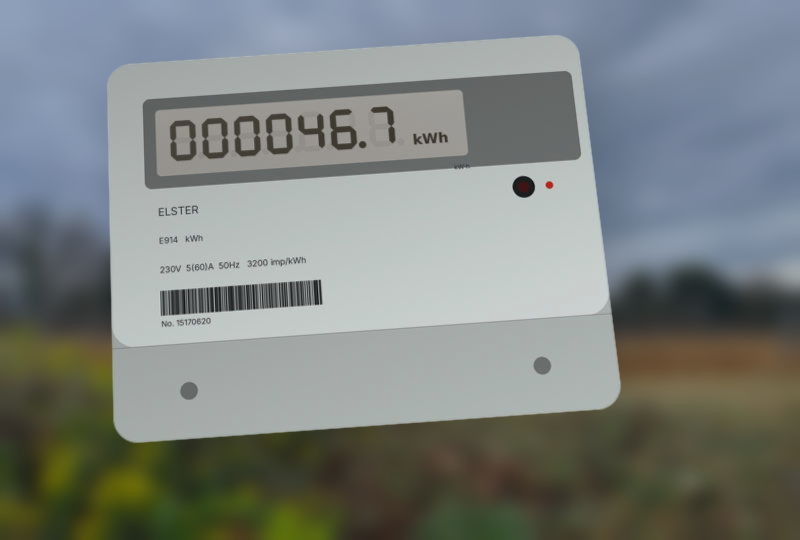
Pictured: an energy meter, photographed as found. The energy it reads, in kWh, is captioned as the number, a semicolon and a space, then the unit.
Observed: 46.7; kWh
